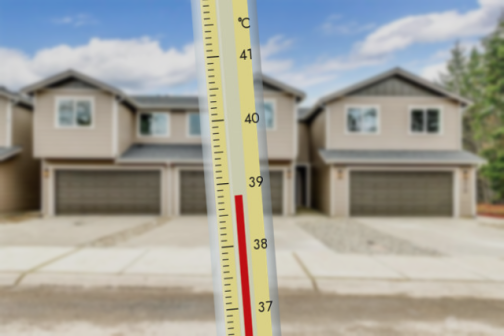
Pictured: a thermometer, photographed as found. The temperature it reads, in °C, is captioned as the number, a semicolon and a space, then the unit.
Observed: 38.8; °C
